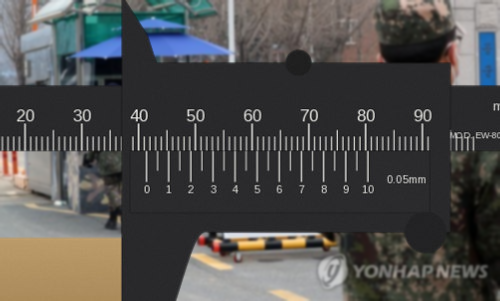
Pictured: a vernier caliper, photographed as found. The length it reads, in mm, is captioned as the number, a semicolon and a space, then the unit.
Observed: 41.4; mm
